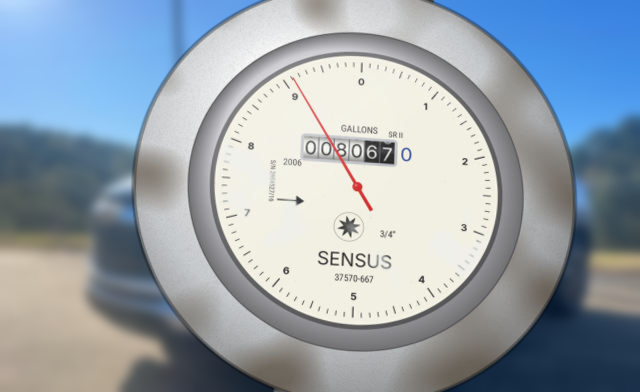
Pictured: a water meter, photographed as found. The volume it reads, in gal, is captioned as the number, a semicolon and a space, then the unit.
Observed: 80669.1; gal
